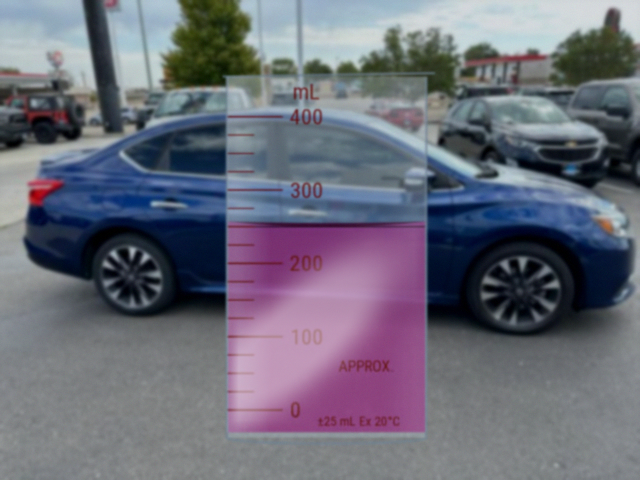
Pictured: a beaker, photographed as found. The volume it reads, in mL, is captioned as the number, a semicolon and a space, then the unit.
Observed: 250; mL
